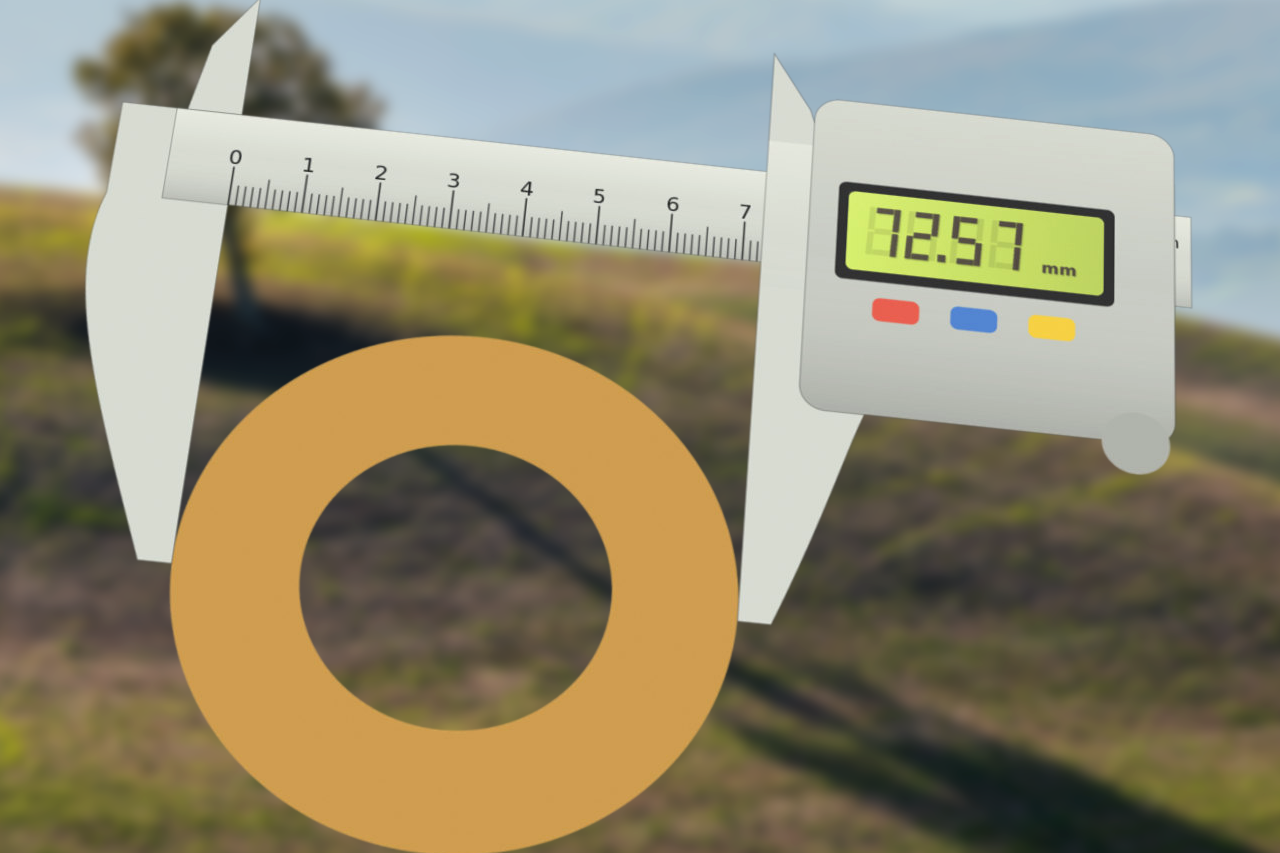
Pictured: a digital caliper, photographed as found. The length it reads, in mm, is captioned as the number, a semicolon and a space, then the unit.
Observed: 72.57; mm
